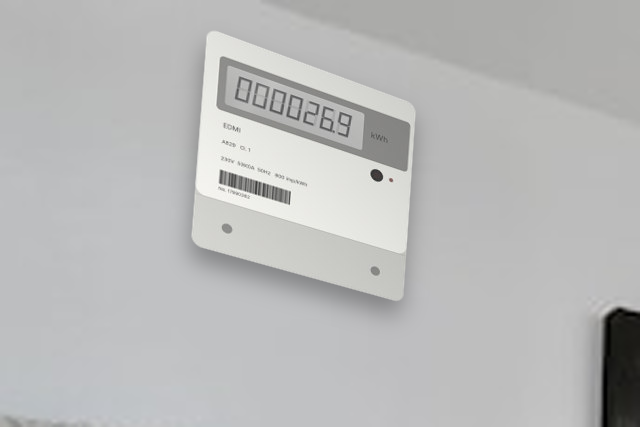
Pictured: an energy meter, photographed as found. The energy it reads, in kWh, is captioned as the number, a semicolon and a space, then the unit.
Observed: 26.9; kWh
